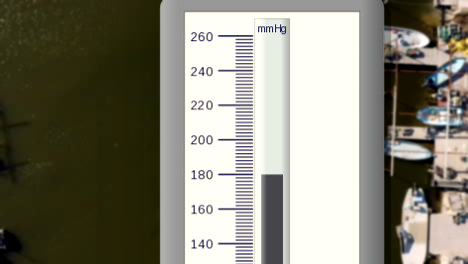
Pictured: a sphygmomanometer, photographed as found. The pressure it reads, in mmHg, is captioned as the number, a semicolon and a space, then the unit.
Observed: 180; mmHg
